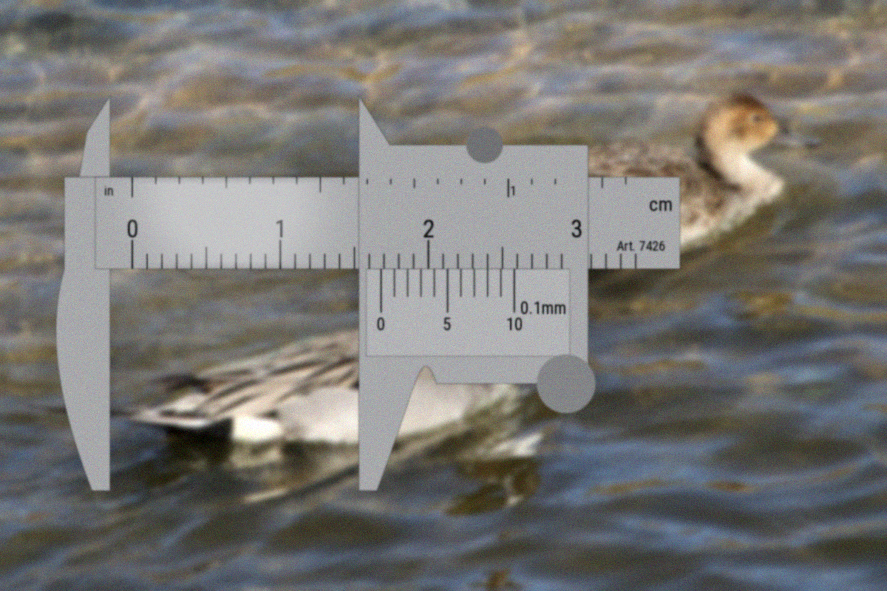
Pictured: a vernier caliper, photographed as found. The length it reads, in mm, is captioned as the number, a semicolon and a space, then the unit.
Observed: 16.8; mm
